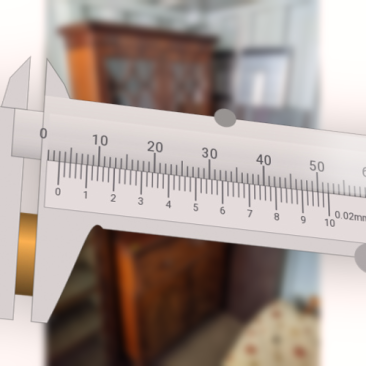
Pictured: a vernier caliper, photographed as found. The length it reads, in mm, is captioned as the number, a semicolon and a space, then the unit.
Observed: 3.0; mm
